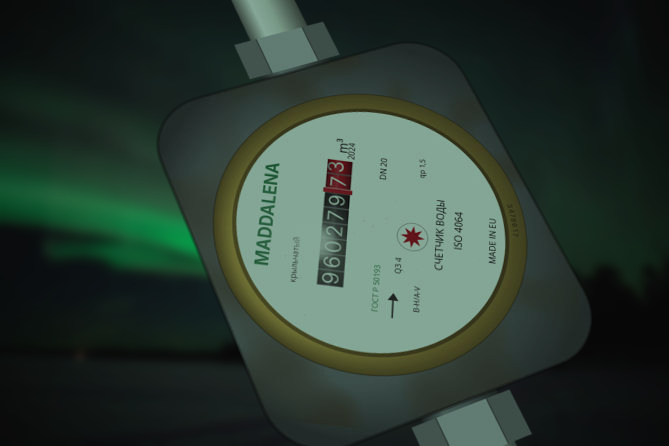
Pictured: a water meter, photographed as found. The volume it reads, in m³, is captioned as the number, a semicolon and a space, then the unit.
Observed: 960279.73; m³
